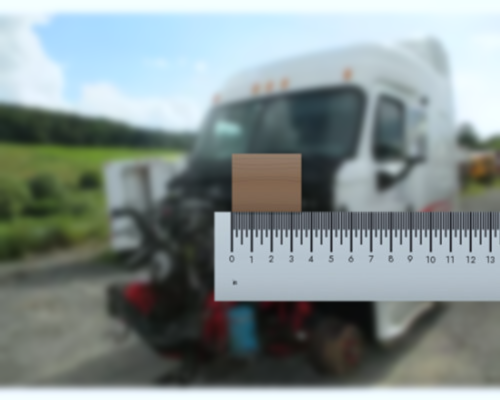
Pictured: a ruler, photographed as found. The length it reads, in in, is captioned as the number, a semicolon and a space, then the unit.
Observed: 3.5; in
